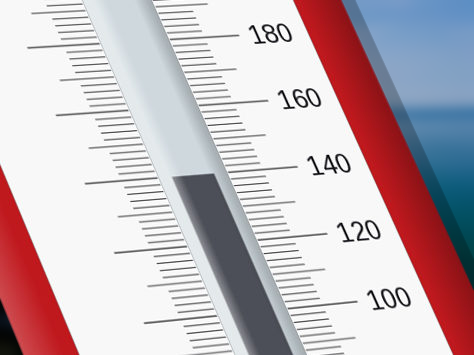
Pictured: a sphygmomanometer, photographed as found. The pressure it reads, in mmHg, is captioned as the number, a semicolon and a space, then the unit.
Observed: 140; mmHg
